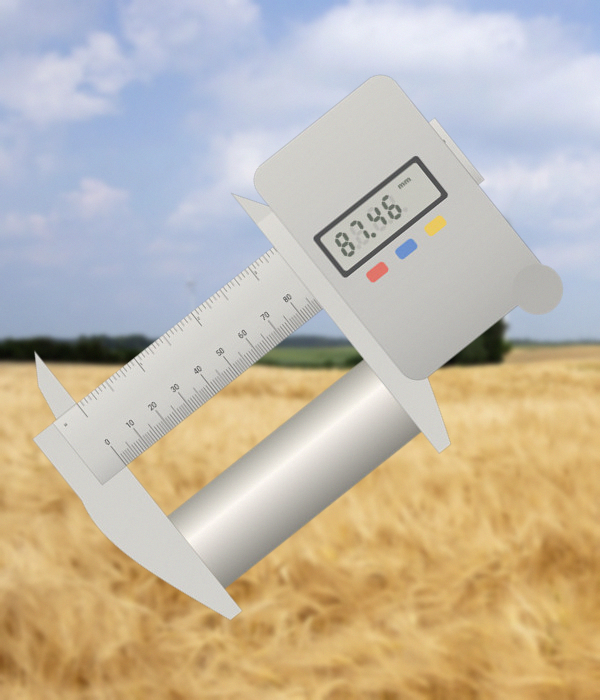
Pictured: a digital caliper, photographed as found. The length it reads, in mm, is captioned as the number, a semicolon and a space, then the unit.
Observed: 87.46; mm
